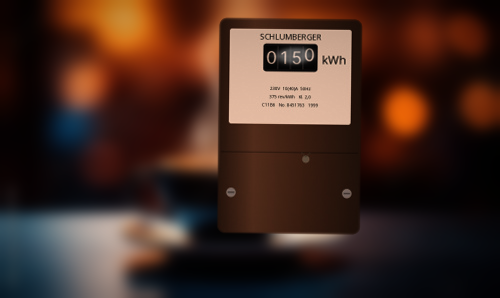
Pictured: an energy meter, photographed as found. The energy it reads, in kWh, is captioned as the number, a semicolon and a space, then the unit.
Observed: 150; kWh
